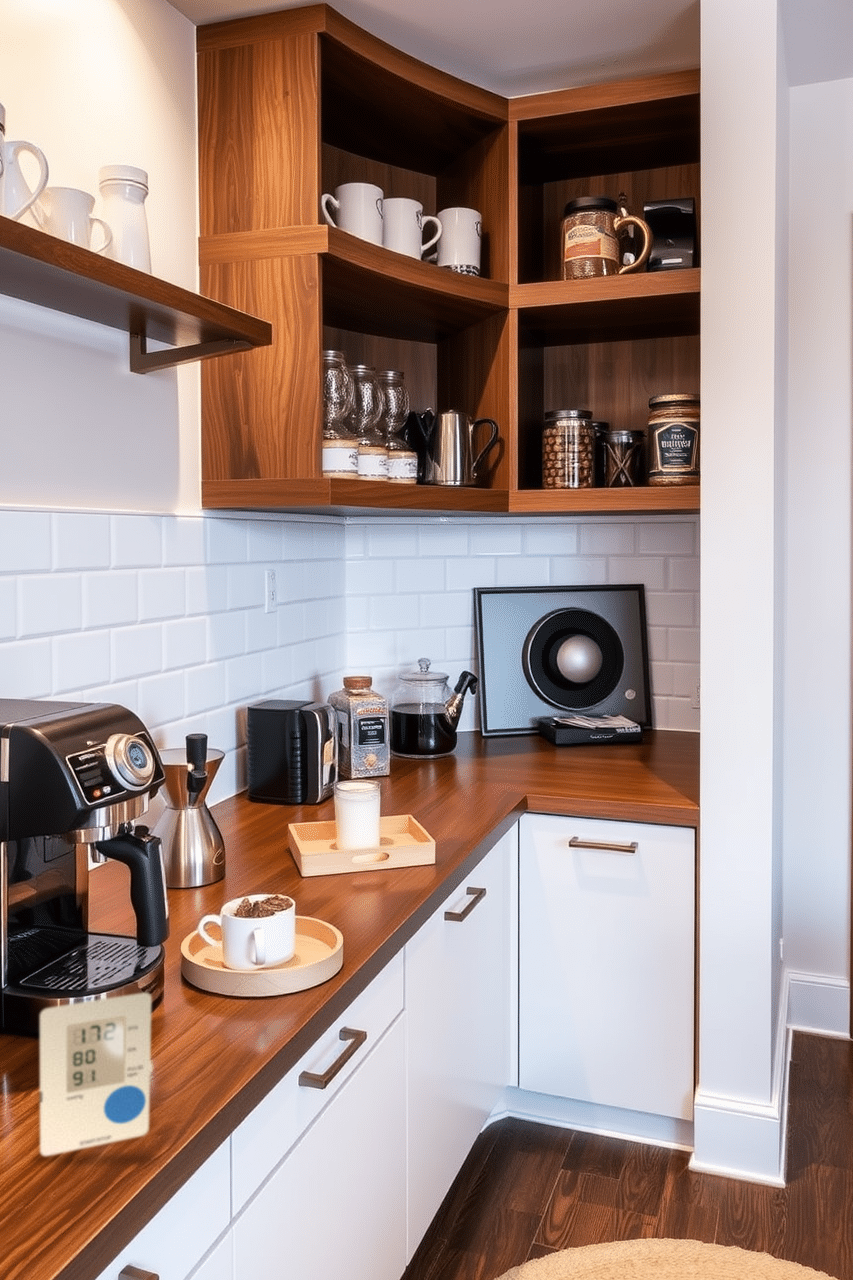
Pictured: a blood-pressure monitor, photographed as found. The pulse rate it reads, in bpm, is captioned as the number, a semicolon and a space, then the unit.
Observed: 91; bpm
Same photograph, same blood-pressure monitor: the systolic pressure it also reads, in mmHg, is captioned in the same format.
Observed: 172; mmHg
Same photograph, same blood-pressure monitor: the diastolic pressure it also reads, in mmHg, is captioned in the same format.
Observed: 80; mmHg
